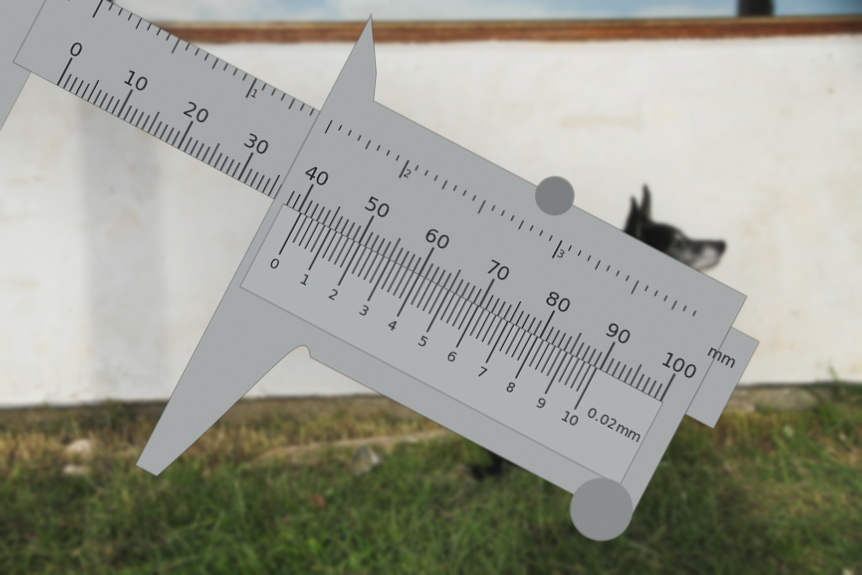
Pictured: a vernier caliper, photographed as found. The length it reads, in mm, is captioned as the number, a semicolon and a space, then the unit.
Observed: 40.4; mm
